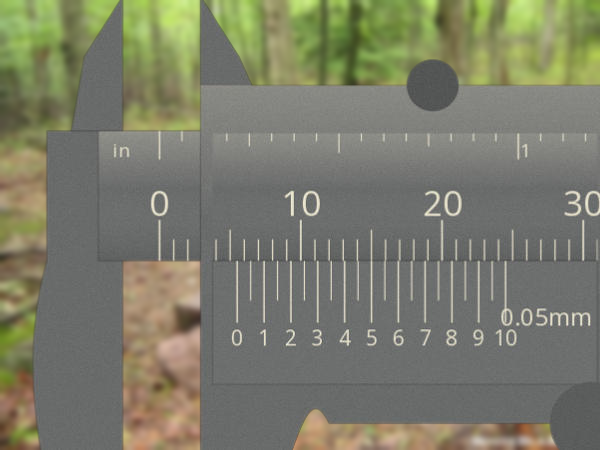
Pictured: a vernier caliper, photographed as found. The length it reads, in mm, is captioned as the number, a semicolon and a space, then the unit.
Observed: 5.5; mm
